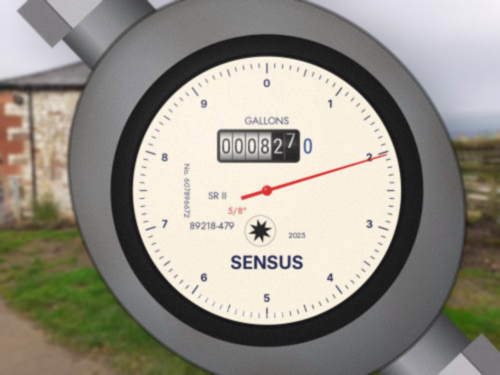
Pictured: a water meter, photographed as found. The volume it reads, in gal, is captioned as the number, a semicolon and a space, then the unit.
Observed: 8272.0; gal
